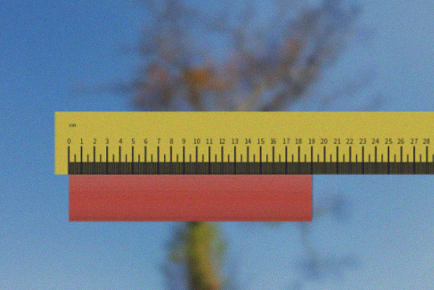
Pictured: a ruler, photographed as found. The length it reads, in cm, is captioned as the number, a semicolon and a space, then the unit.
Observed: 19; cm
